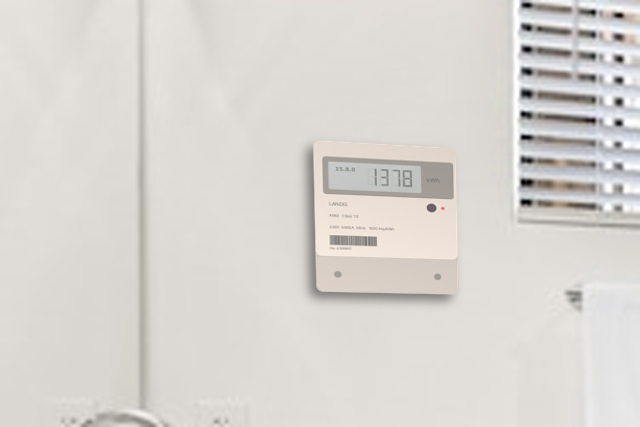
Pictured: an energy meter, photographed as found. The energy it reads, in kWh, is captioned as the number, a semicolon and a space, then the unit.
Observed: 1378; kWh
